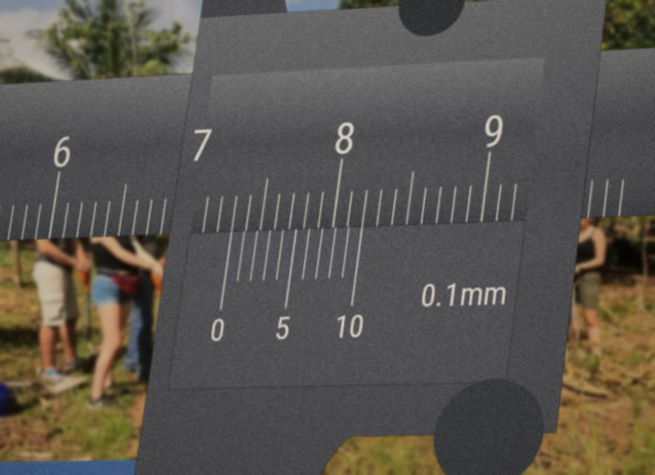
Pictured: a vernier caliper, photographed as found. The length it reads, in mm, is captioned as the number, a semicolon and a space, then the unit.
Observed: 73.0; mm
